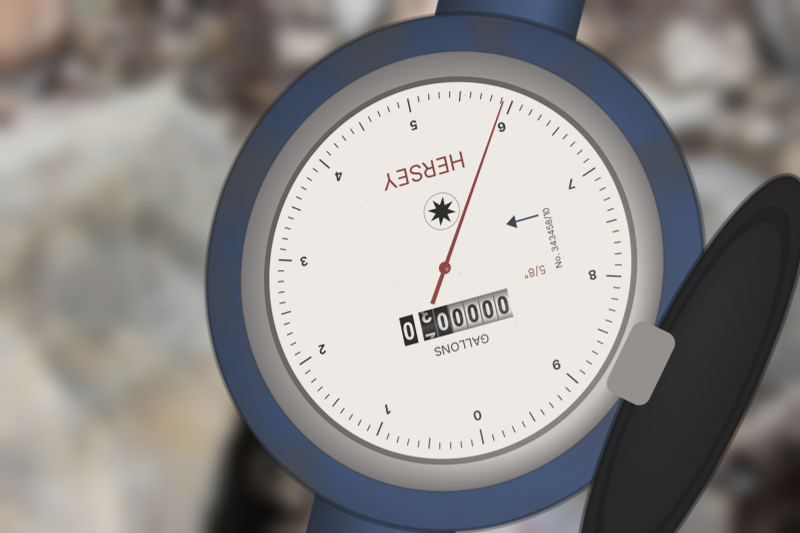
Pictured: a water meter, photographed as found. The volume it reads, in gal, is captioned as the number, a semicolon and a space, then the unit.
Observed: 25.9; gal
